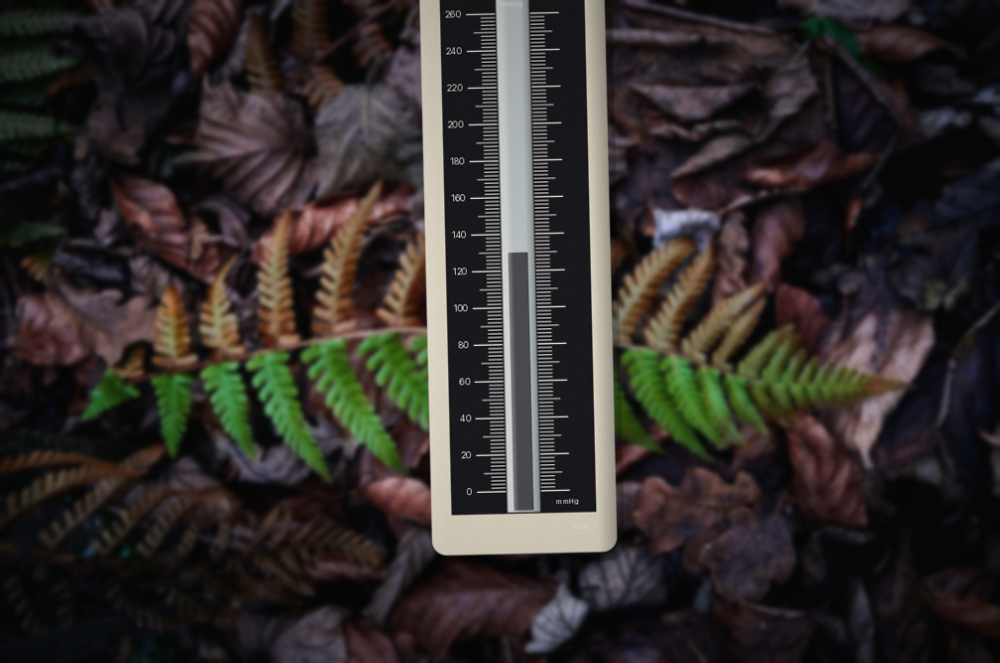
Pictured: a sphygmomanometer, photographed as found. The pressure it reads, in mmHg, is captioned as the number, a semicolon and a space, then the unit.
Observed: 130; mmHg
